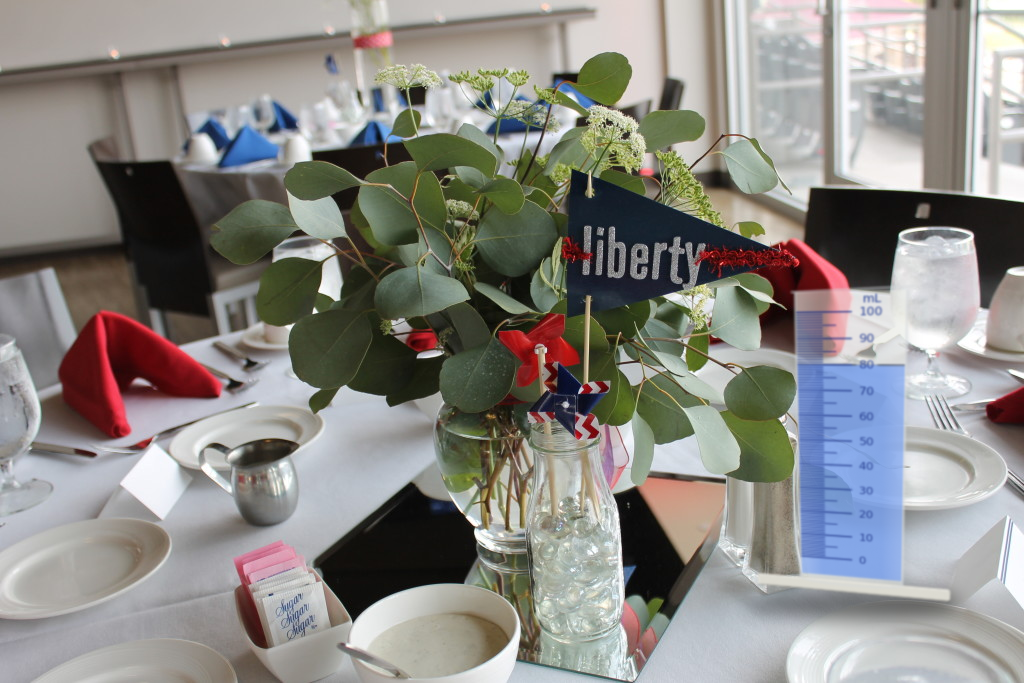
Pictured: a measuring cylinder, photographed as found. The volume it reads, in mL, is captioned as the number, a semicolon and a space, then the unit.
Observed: 80; mL
